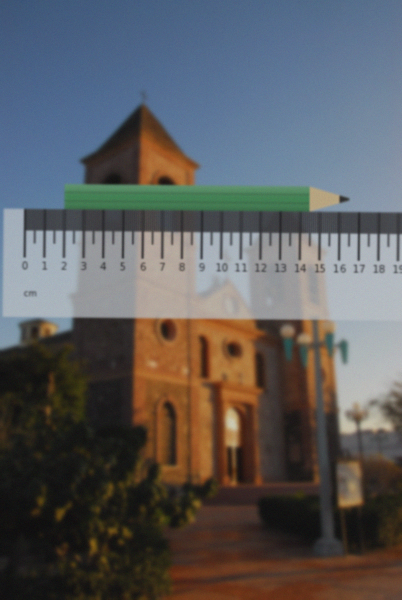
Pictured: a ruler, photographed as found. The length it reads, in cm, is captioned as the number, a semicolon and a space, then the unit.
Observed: 14.5; cm
